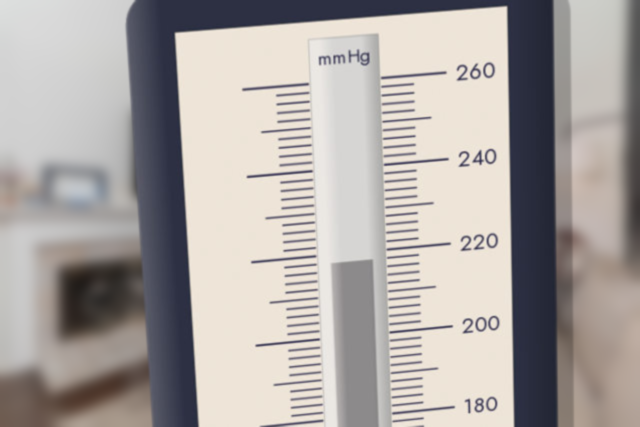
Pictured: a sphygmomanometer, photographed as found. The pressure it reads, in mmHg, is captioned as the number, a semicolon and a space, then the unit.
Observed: 218; mmHg
